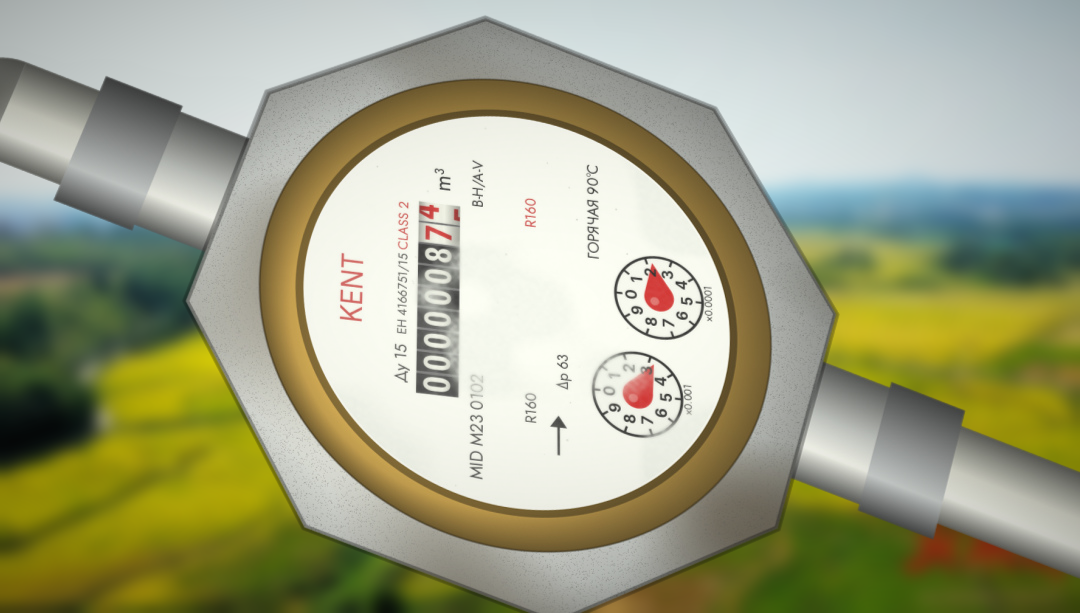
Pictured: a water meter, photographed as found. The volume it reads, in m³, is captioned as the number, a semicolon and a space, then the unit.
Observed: 8.7432; m³
